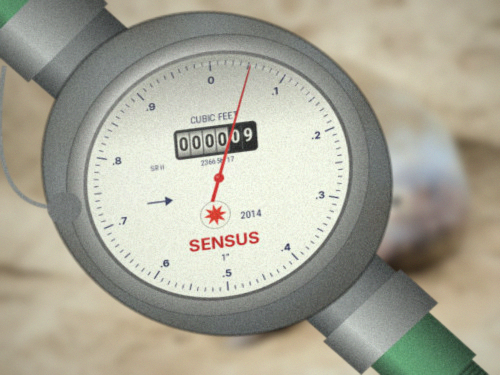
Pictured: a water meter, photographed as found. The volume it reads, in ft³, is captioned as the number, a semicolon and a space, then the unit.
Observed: 9.05; ft³
